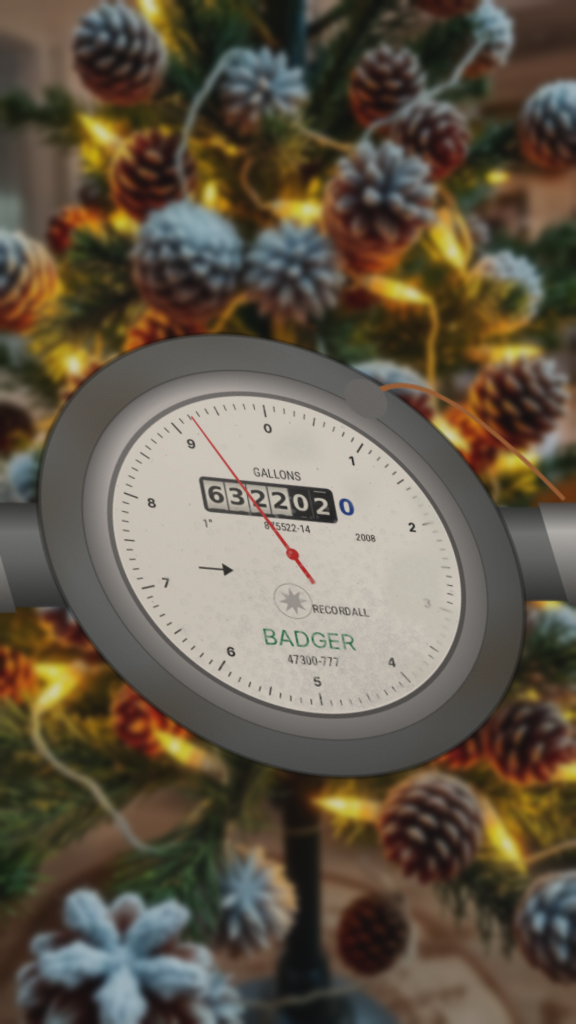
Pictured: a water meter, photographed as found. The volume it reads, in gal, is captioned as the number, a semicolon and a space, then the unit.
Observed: 6322019.2; gal
